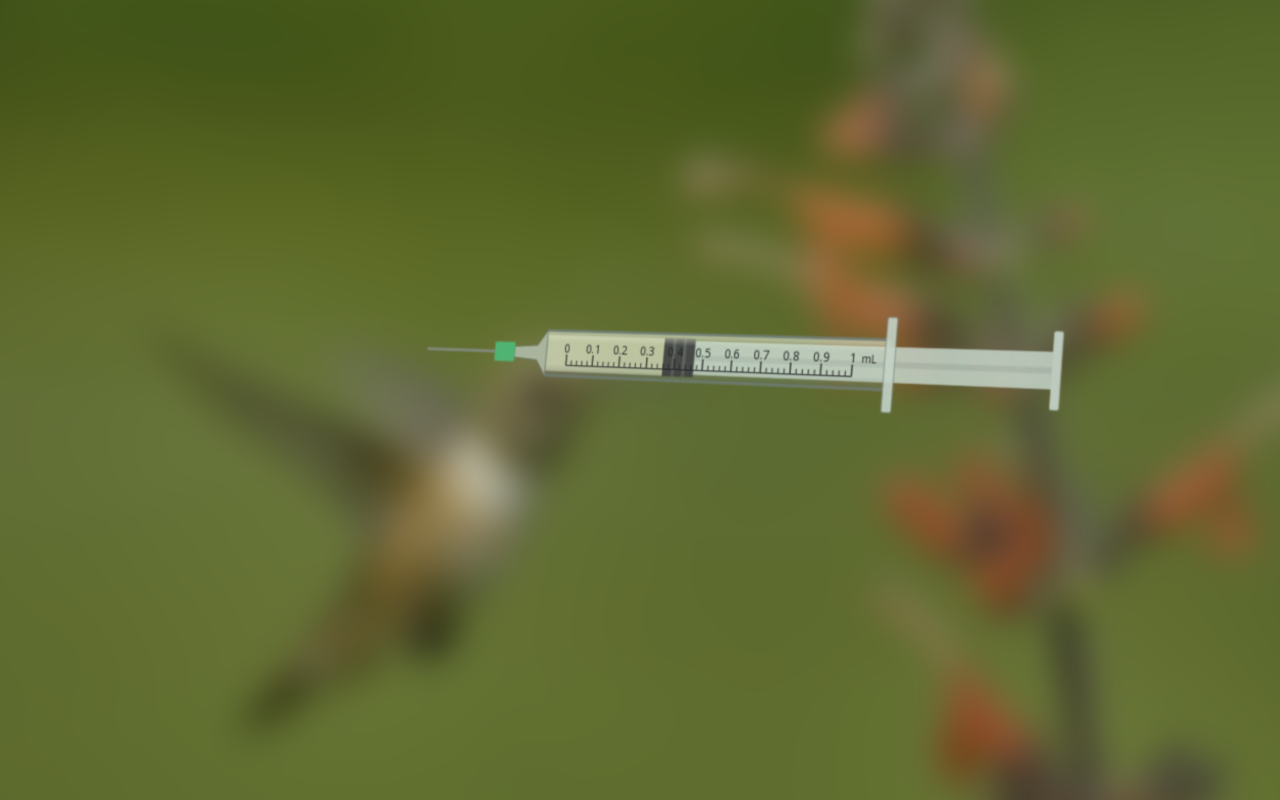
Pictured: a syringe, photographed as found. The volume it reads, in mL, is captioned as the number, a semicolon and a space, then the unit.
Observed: 0.36; mL
